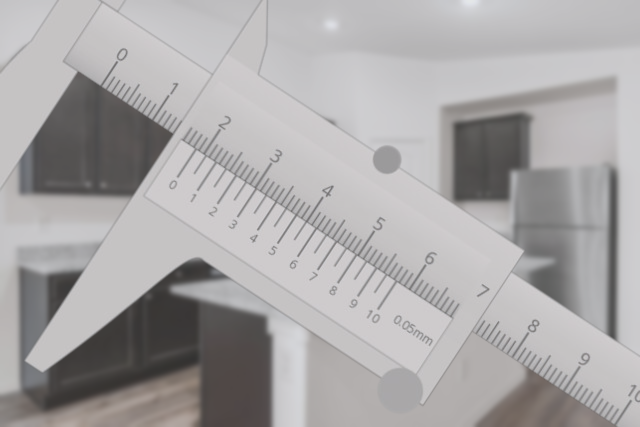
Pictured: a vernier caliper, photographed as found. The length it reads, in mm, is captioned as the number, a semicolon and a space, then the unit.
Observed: 18.5; mm
